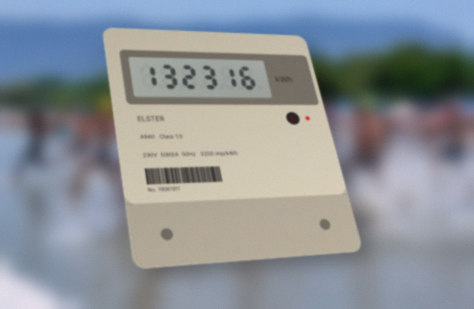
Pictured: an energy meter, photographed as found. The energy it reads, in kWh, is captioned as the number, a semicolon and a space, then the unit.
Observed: 132316; kWh
